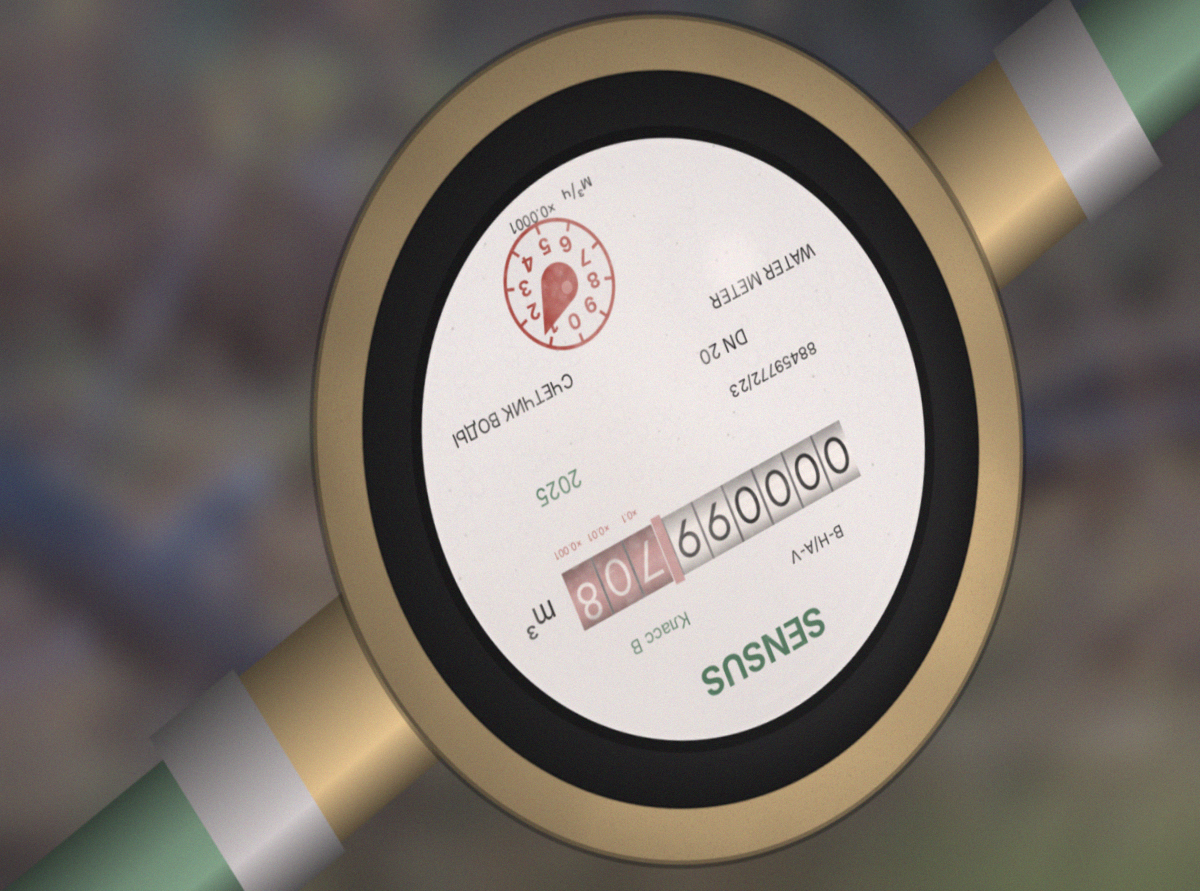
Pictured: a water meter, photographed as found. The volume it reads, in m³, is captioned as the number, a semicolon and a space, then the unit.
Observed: 99.7081; m³
